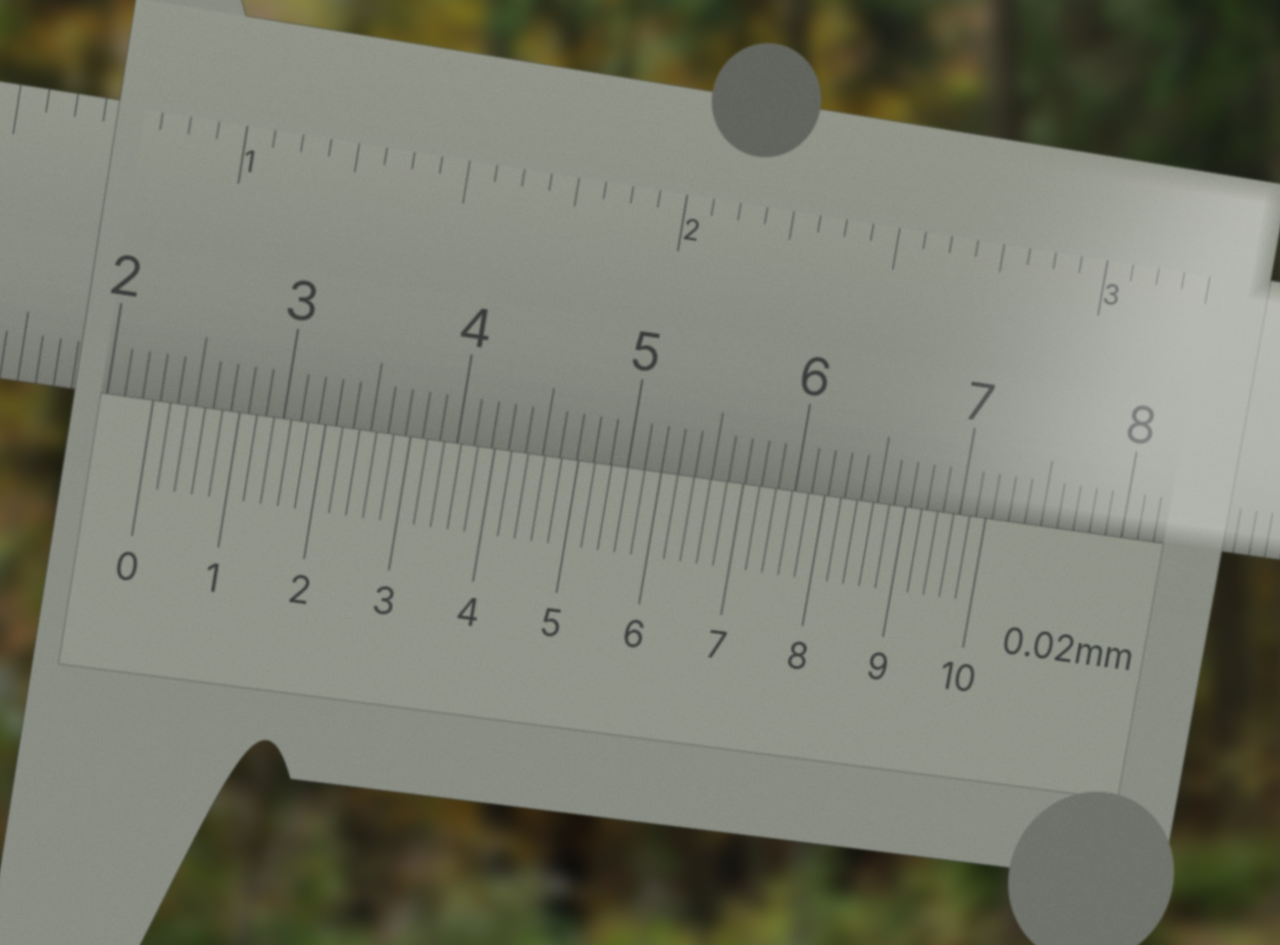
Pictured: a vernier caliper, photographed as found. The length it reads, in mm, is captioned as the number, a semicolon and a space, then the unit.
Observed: 22.6; mm
